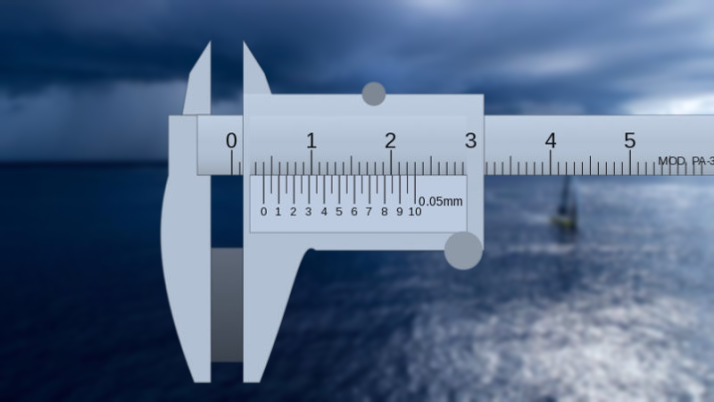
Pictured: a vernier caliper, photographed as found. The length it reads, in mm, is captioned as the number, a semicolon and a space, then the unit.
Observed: 4.0; mm
